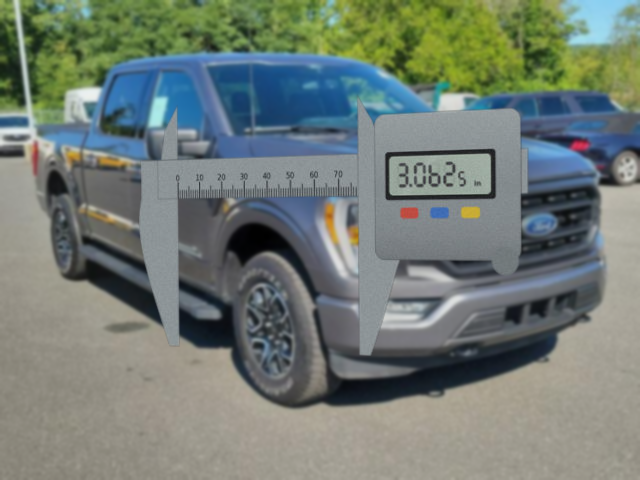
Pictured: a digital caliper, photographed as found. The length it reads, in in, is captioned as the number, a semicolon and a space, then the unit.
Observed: 3.0625; in
